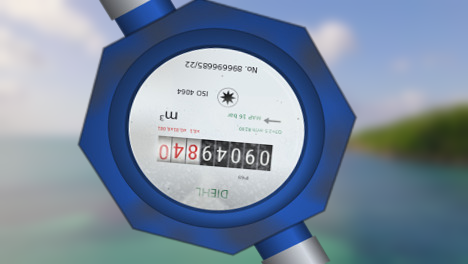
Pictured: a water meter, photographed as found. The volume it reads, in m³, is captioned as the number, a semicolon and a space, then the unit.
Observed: 9049.840; m³
